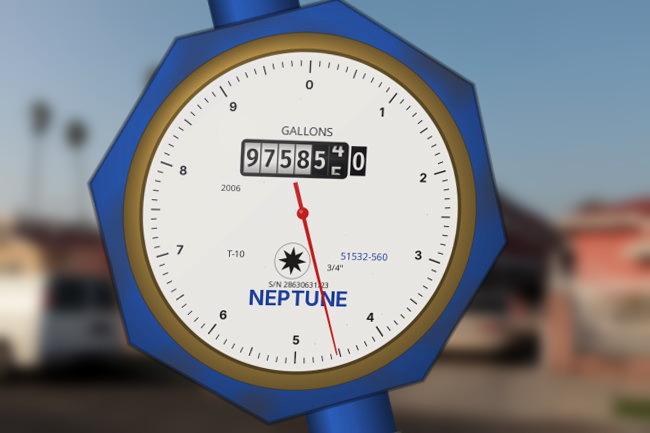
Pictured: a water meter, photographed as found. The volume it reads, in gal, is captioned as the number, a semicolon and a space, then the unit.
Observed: 9758544.5; gal
